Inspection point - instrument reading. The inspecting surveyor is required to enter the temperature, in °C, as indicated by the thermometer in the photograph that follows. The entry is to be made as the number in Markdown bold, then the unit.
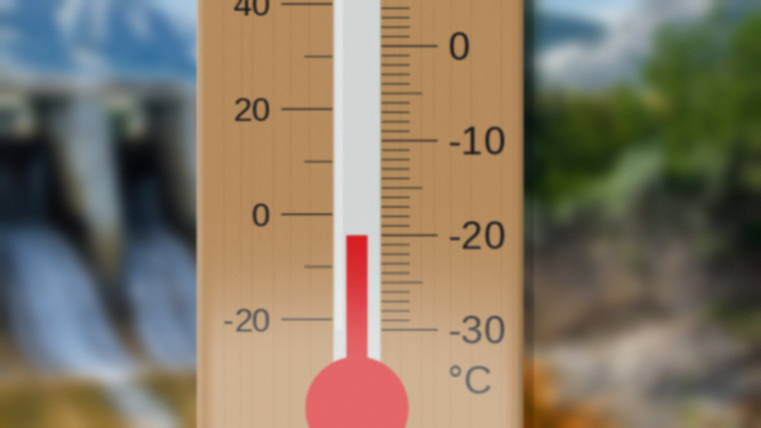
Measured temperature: **-20** °C
